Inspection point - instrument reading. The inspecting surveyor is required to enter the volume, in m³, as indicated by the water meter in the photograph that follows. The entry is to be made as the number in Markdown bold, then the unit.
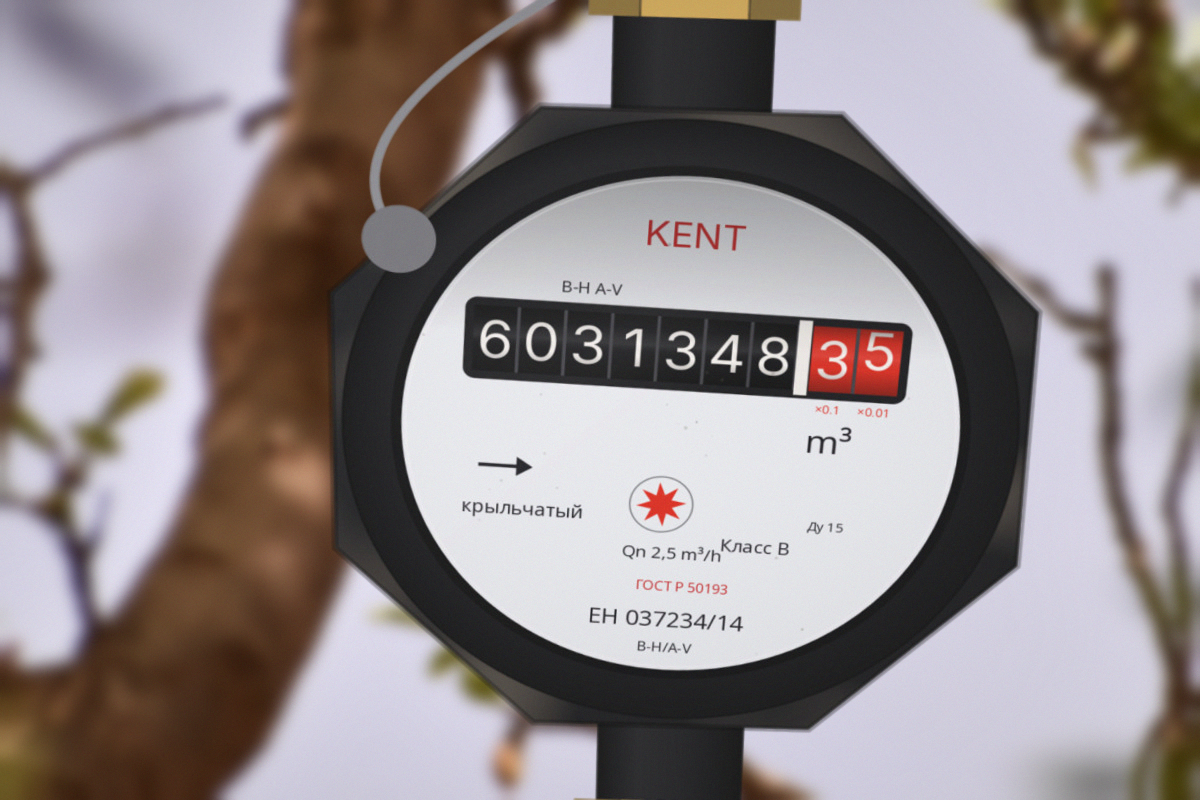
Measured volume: **6031348.35** m³
